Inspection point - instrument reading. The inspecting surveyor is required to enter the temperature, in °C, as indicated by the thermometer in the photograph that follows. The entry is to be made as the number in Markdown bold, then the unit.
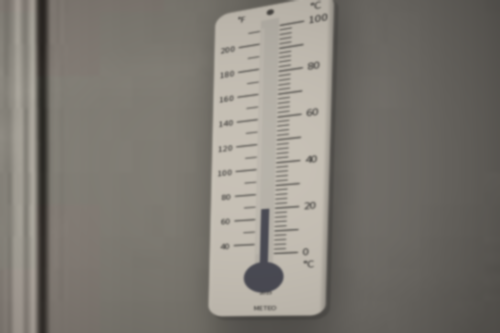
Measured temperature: **20** °C
